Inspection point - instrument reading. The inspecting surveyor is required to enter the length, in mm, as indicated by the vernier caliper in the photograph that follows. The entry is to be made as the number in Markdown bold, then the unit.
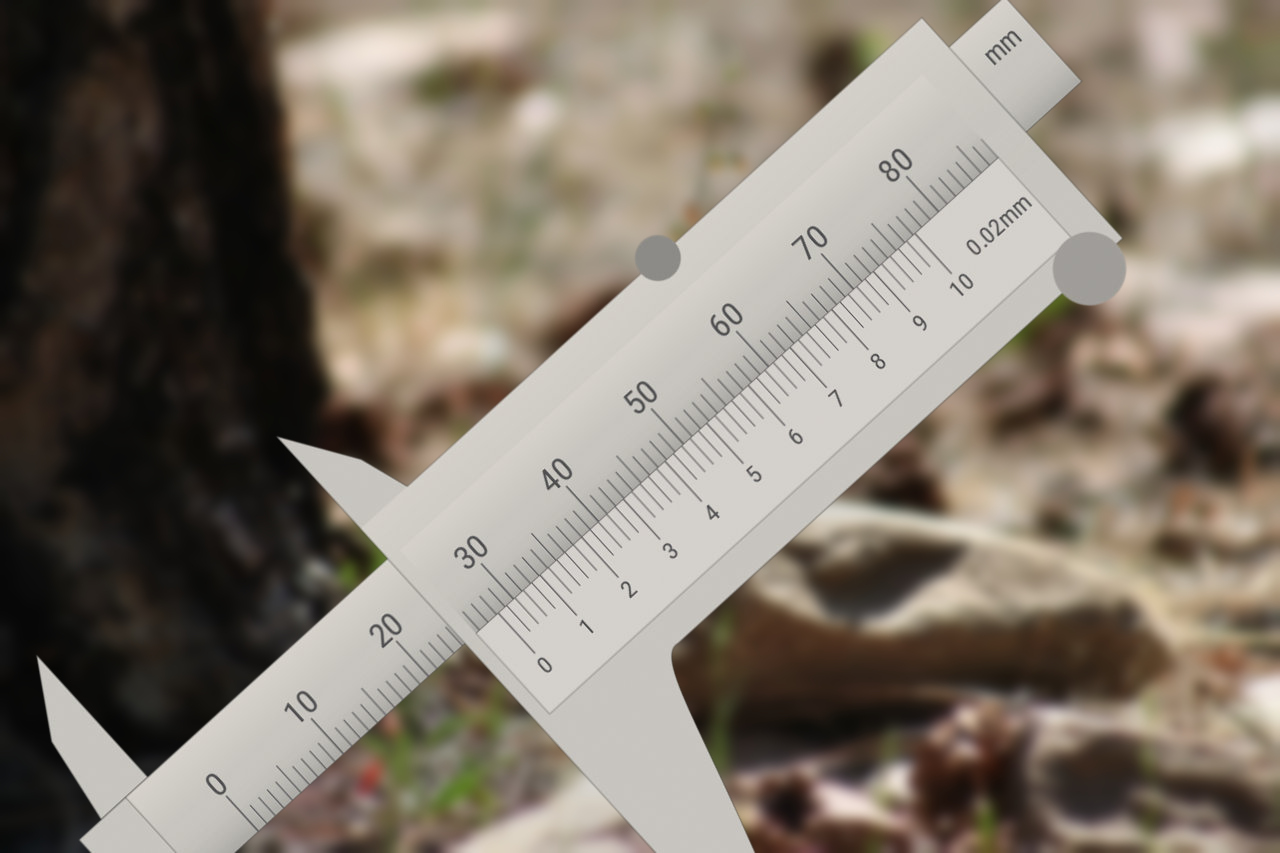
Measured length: **28.2** mm
